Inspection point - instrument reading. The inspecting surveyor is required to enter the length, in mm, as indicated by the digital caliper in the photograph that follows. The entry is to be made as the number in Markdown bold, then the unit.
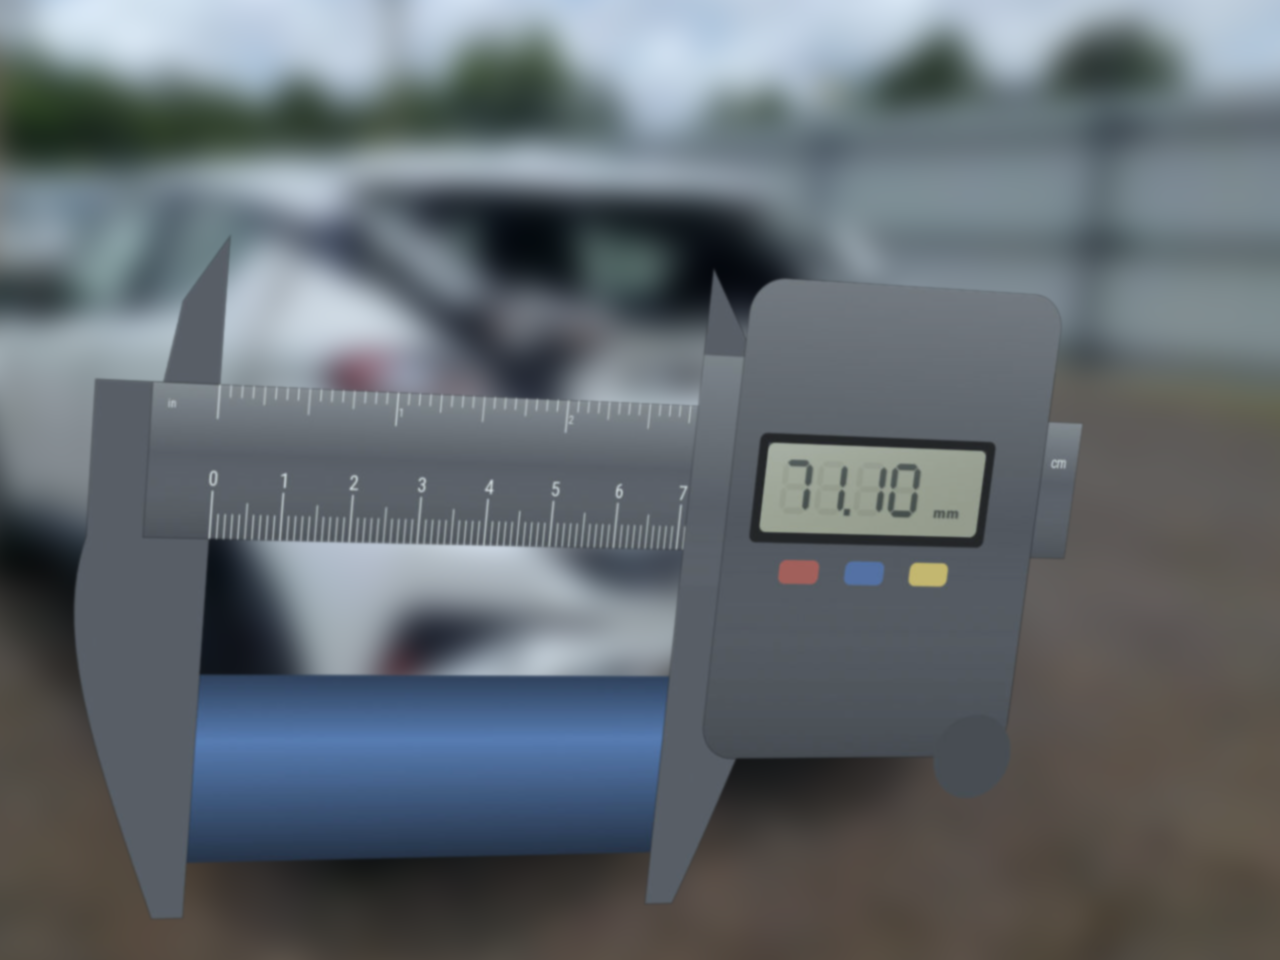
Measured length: **71.10** mm
